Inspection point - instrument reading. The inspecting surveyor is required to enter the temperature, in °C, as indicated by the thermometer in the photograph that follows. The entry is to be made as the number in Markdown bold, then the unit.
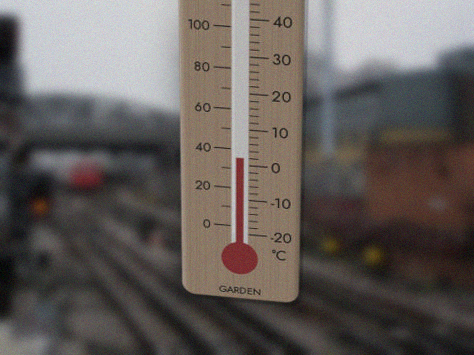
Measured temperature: **2** °C
